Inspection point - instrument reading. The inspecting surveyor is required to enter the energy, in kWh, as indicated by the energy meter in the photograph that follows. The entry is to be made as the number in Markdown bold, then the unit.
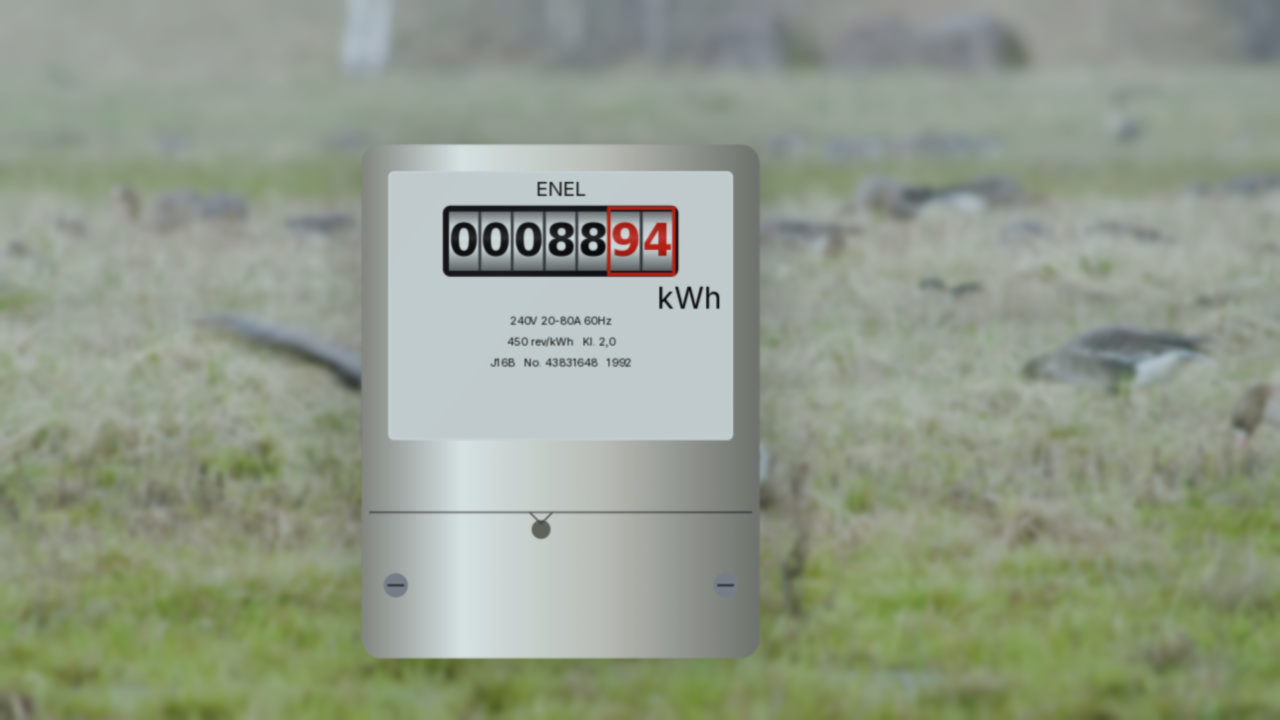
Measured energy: **88.94** kWh
